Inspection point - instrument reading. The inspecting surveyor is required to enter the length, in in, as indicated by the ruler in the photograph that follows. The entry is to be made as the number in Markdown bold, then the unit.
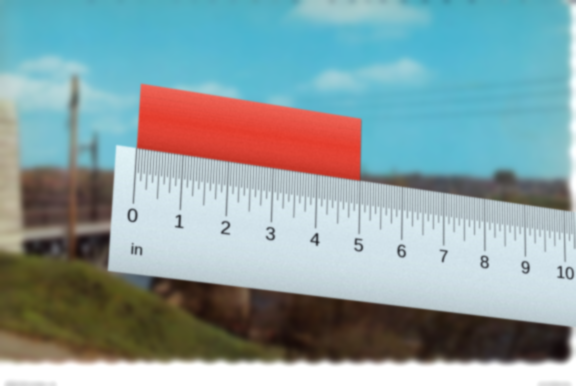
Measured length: **5** in
